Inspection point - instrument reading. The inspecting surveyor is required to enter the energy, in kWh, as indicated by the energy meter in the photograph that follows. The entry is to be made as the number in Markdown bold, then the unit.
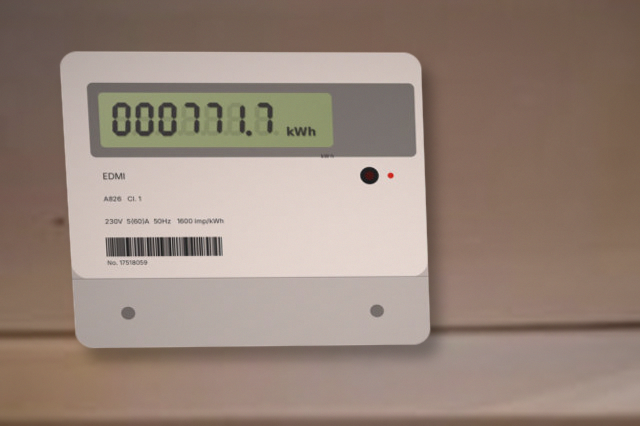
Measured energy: **771.7** kWh
